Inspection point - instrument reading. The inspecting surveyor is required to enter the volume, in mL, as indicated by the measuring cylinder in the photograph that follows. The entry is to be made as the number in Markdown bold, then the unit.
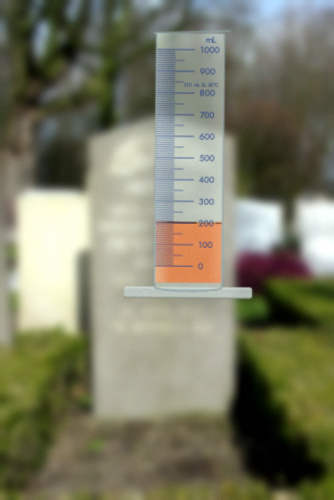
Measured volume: **200** mL
